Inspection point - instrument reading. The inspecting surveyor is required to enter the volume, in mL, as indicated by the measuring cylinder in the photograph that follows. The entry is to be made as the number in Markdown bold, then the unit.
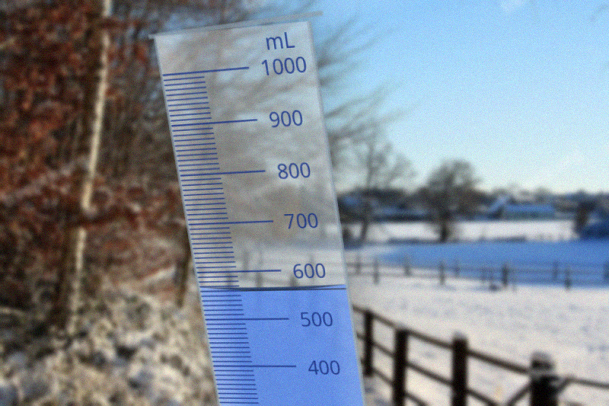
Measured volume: **560** mL
